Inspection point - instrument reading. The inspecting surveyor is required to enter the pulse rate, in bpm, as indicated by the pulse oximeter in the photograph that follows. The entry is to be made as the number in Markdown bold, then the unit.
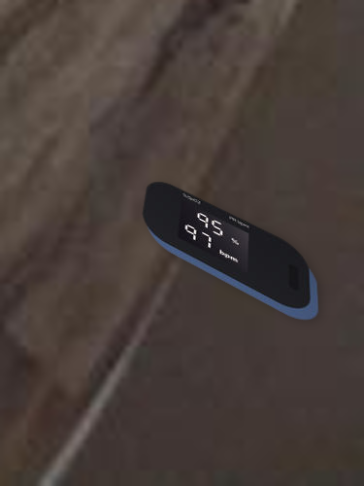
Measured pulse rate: **97** bpm
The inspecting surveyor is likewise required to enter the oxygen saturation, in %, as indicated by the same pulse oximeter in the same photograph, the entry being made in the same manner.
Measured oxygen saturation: **95** %
